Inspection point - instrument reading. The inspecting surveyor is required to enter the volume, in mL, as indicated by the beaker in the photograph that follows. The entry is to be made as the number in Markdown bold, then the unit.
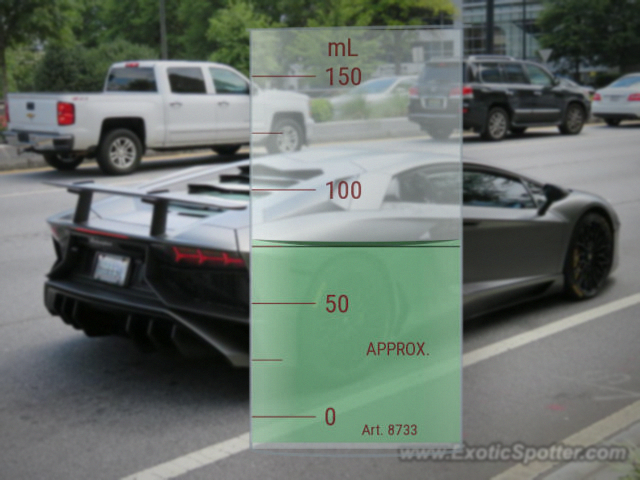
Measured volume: **75** mL
